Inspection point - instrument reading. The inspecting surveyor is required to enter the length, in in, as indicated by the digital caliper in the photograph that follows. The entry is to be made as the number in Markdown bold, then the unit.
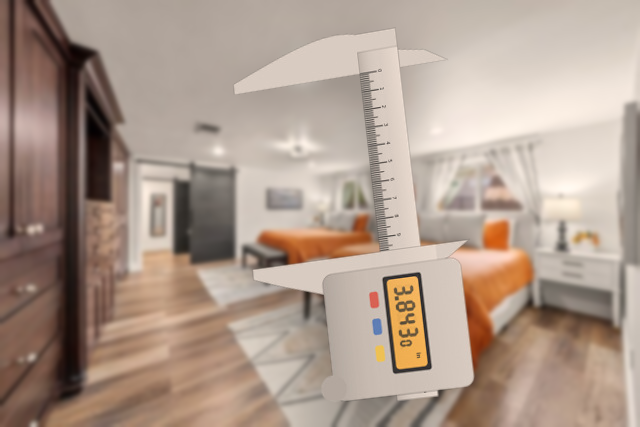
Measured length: **3.8430** in
